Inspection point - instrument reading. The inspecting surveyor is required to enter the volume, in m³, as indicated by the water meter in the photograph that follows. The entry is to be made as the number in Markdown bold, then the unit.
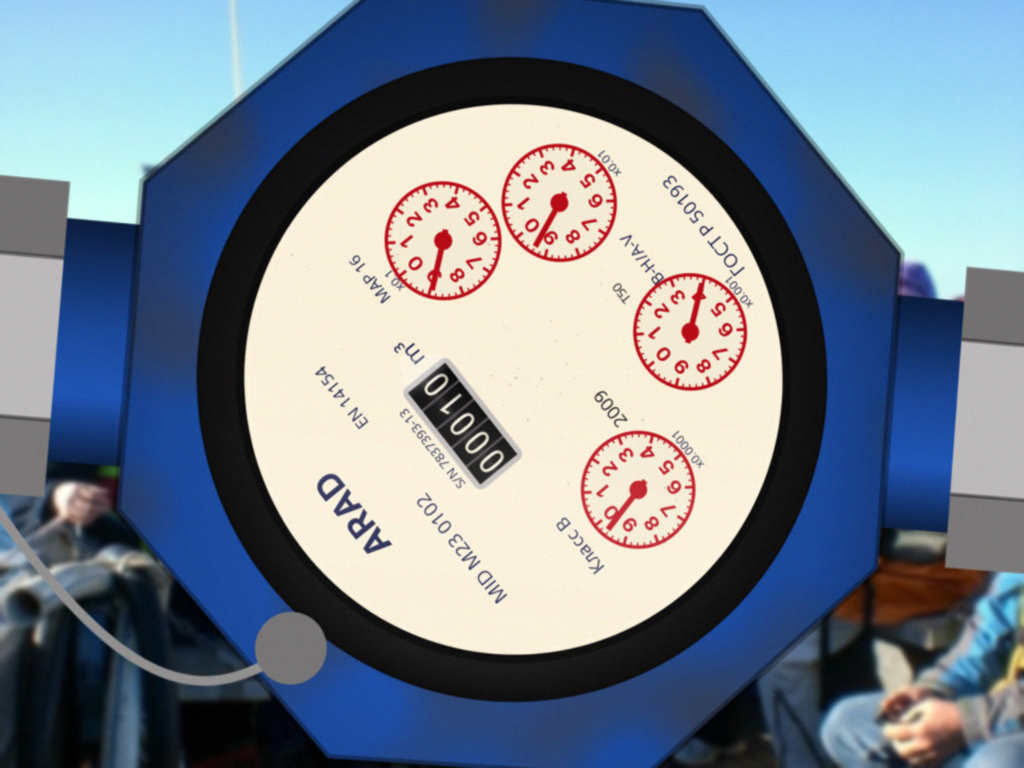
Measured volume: **9.8939** m³
